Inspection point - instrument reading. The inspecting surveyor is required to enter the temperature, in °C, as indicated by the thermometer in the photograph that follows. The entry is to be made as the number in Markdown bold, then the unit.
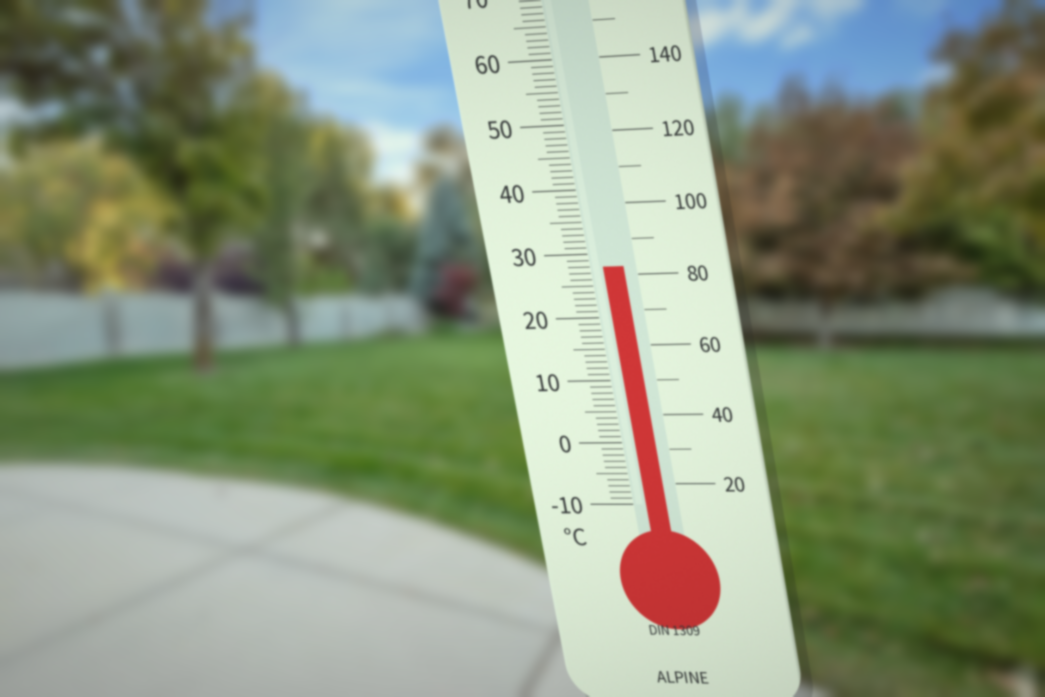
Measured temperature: **28** °C
